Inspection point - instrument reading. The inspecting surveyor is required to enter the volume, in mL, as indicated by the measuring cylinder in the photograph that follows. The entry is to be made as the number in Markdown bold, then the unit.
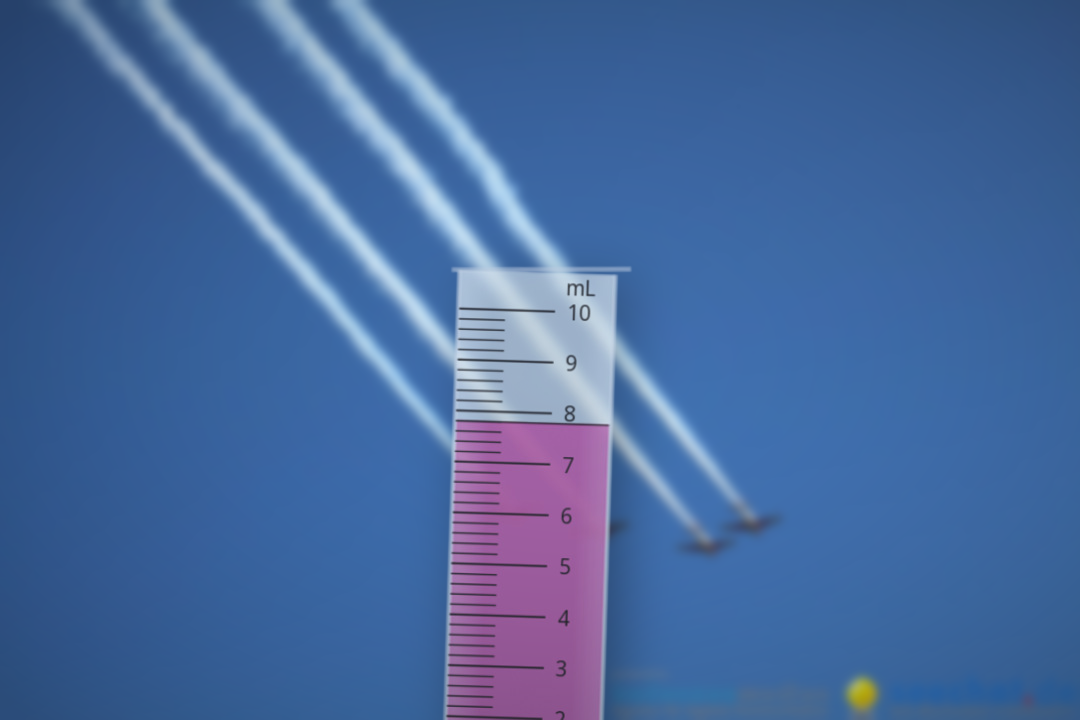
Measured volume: **7.8** mL
